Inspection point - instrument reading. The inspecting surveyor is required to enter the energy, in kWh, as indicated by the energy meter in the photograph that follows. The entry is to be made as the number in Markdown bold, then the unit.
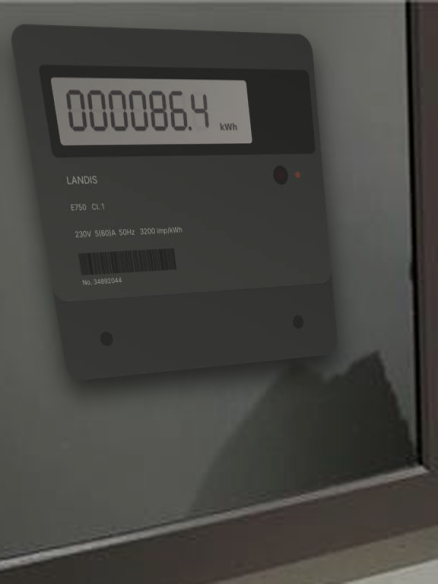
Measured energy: **86.4** kWh
